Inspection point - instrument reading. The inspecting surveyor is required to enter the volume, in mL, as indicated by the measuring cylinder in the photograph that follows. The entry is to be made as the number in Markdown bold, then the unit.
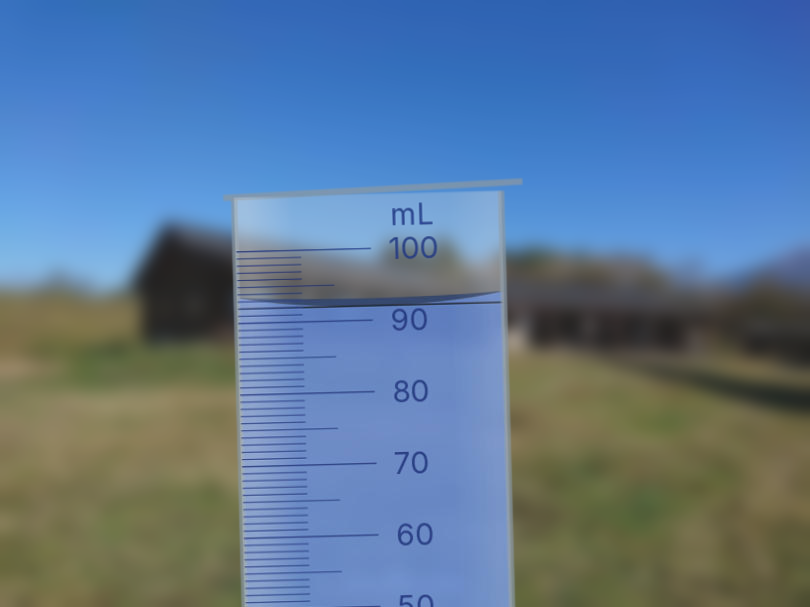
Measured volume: **92** mL
